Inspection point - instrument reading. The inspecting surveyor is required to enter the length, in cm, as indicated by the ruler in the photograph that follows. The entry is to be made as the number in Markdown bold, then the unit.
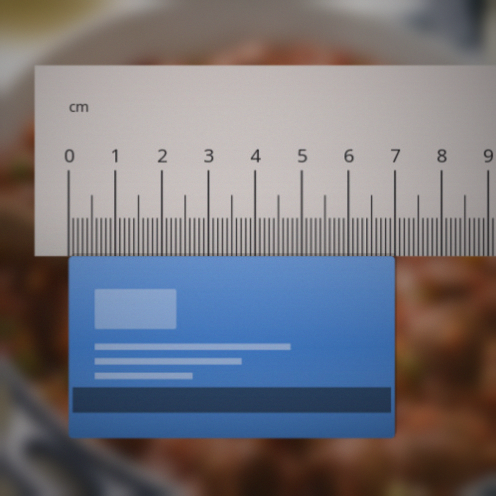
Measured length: **7** cm
